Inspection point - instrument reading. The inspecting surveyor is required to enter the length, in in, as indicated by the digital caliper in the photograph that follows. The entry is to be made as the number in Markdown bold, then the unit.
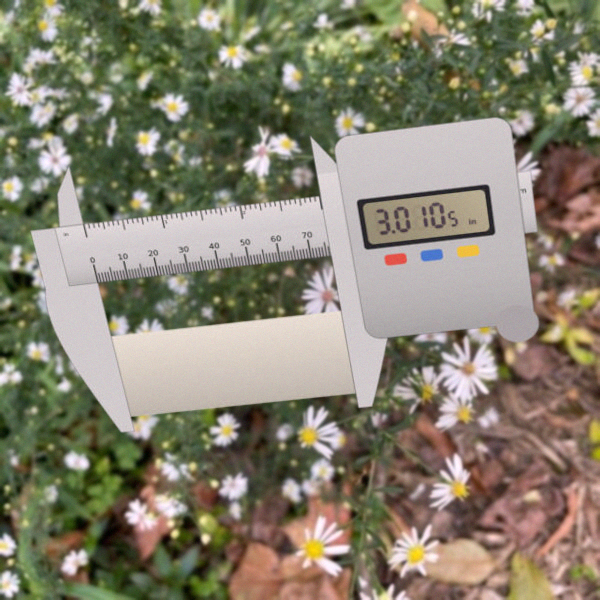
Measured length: **3.0105** in
